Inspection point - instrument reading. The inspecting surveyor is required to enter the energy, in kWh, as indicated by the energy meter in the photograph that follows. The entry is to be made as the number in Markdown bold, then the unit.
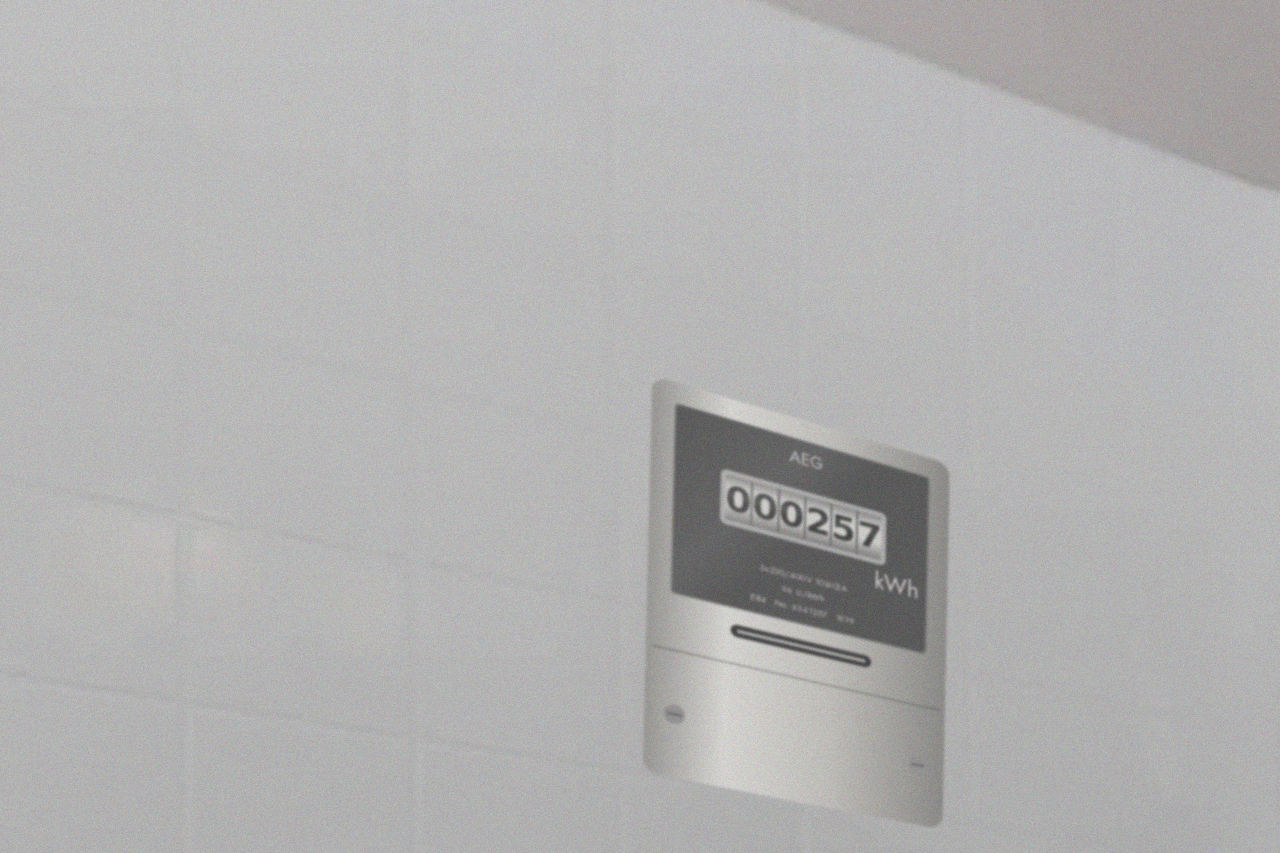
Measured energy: **257** kWh
